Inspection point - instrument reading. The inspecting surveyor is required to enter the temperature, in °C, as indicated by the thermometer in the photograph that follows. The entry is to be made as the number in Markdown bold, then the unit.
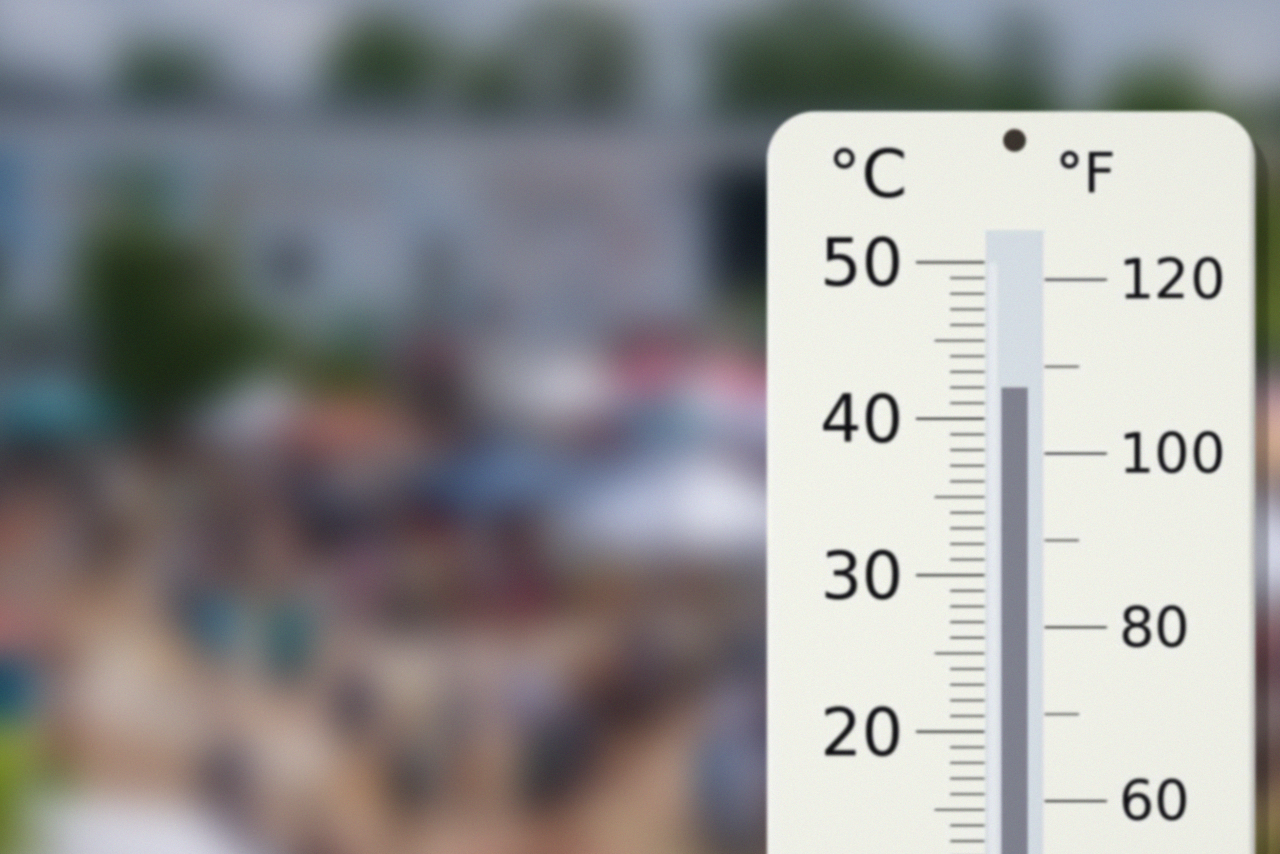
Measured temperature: **42** °C
